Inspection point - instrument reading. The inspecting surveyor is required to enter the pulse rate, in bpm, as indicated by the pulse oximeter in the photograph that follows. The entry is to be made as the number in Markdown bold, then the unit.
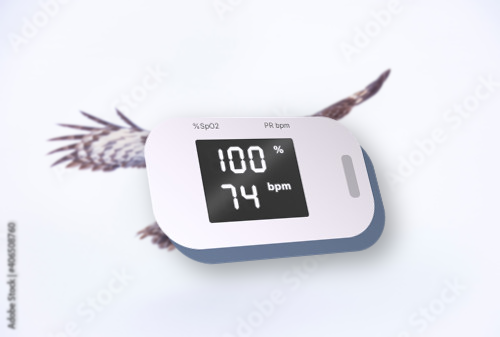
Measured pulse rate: **74** bpm
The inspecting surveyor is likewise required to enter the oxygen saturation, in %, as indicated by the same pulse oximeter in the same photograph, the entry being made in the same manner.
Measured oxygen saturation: **100** %
